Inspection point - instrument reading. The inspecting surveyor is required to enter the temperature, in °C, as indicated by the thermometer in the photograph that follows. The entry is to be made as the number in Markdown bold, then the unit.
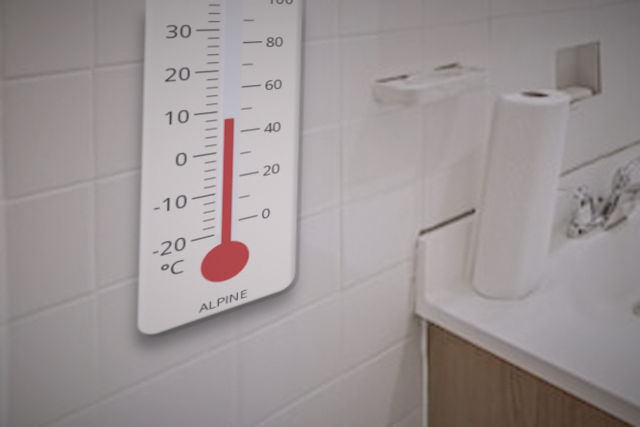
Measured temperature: **8** °C
